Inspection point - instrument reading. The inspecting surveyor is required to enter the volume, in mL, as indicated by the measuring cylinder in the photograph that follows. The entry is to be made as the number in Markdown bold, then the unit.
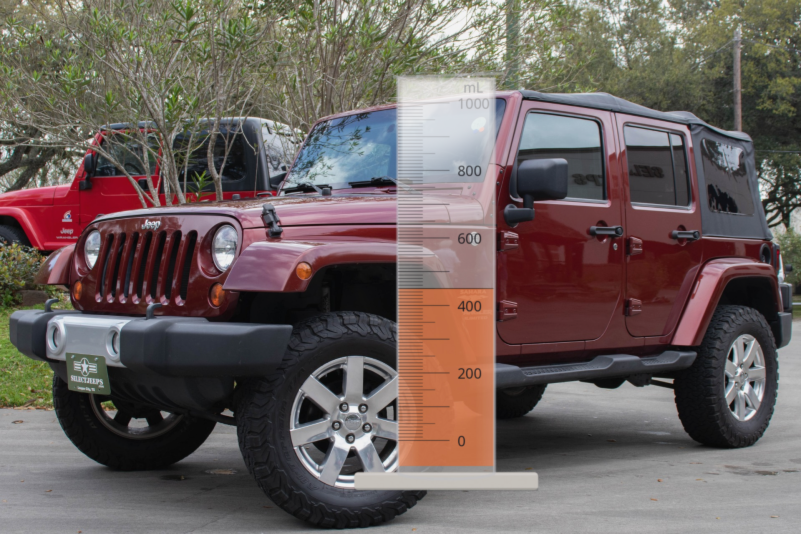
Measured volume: **450** mL
